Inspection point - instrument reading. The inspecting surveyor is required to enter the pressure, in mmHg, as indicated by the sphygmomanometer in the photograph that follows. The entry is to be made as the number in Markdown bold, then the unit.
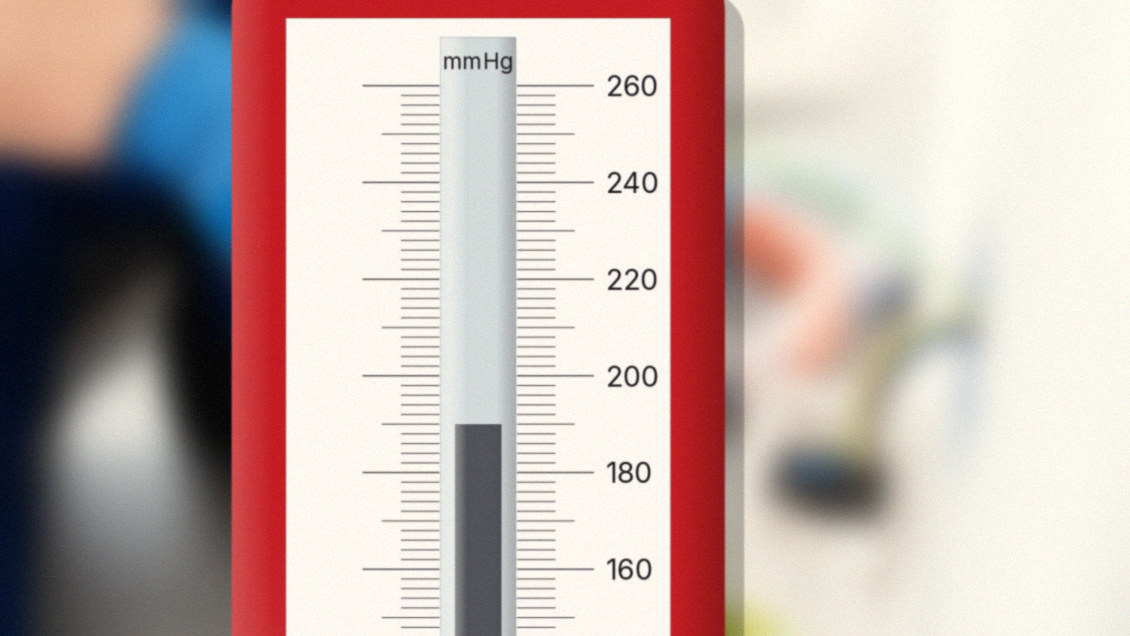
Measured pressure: **190** mmHg
